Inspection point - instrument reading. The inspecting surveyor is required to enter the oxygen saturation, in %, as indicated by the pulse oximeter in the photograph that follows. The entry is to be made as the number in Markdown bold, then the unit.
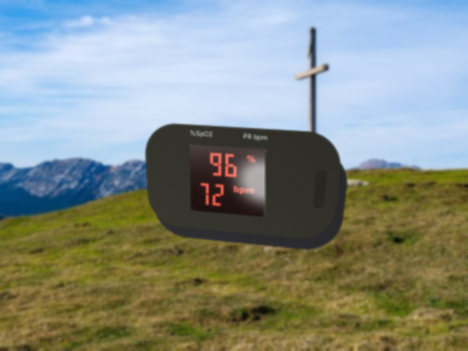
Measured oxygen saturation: **96** %
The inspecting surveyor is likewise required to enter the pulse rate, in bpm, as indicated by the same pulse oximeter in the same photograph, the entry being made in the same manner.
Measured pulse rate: **72** bpm
